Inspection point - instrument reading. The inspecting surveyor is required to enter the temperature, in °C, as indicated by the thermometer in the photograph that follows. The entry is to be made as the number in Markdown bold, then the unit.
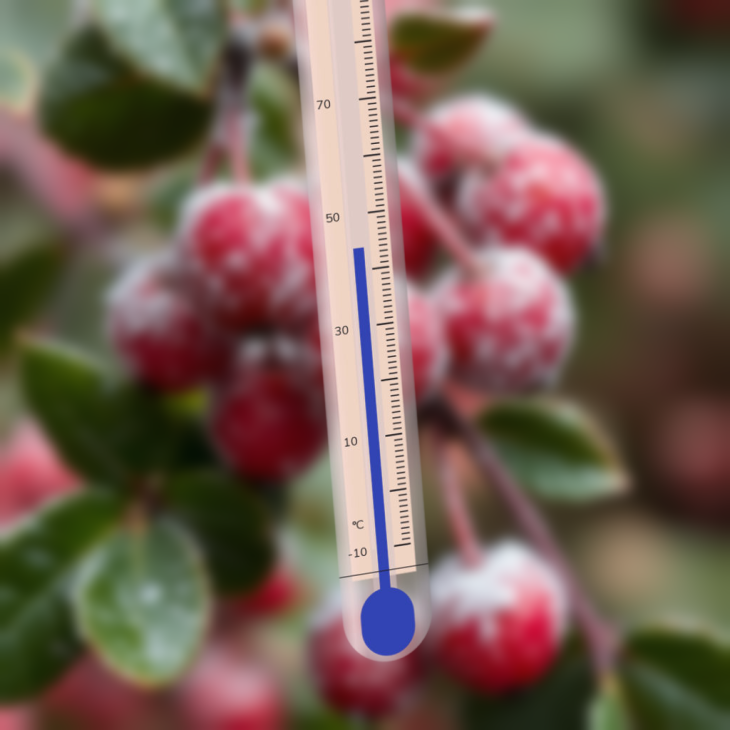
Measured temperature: **44** °C
